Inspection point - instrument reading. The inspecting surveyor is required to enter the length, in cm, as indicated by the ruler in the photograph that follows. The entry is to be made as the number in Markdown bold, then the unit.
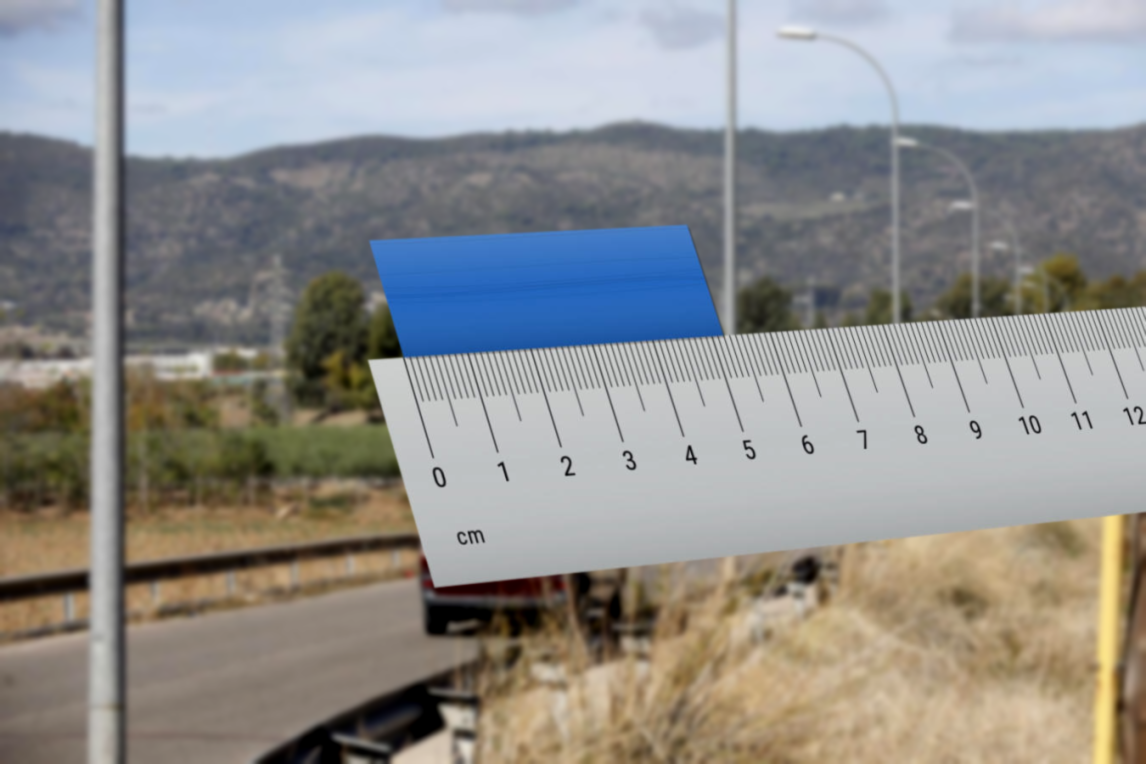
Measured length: **5.2** cm
